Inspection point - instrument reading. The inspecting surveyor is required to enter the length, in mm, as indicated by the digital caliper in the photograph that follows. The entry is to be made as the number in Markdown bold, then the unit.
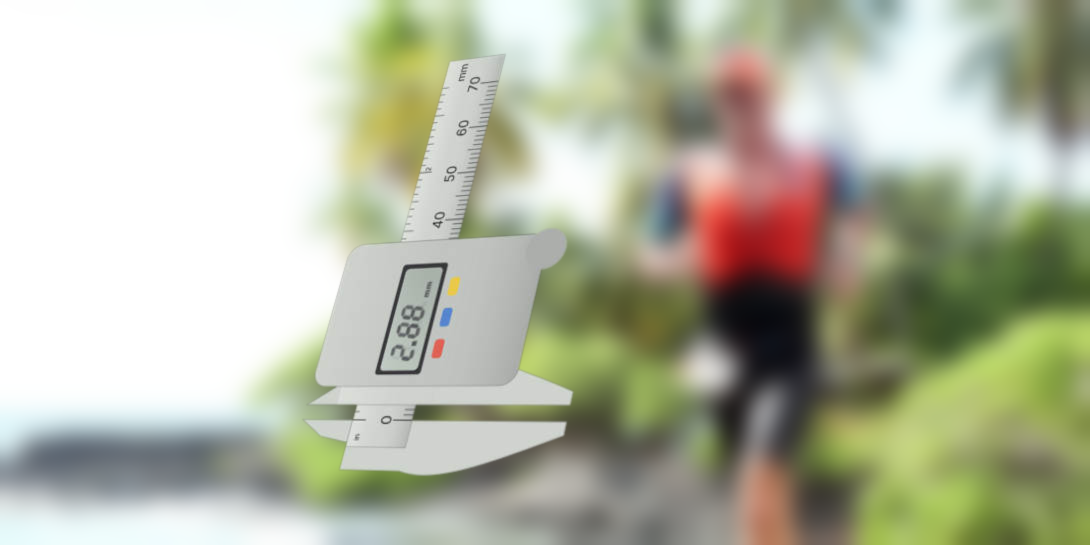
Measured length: **2.88** mm
